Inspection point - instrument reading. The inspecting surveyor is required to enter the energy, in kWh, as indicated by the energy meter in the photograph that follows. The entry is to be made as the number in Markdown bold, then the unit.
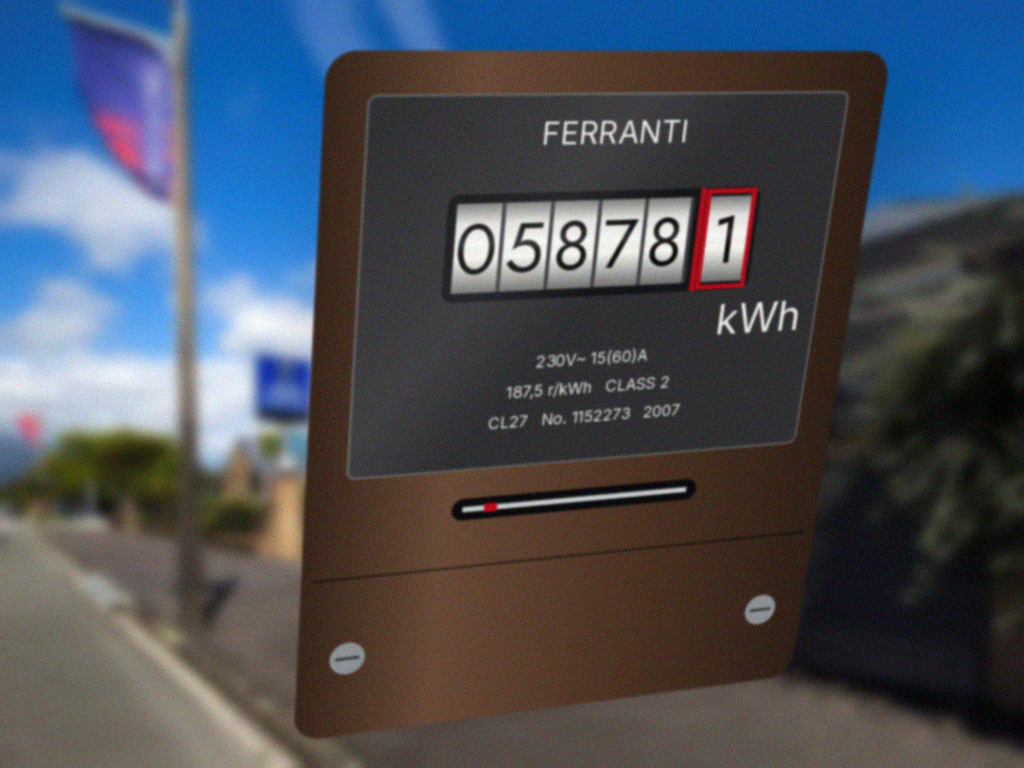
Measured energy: **5878.1** kWh
